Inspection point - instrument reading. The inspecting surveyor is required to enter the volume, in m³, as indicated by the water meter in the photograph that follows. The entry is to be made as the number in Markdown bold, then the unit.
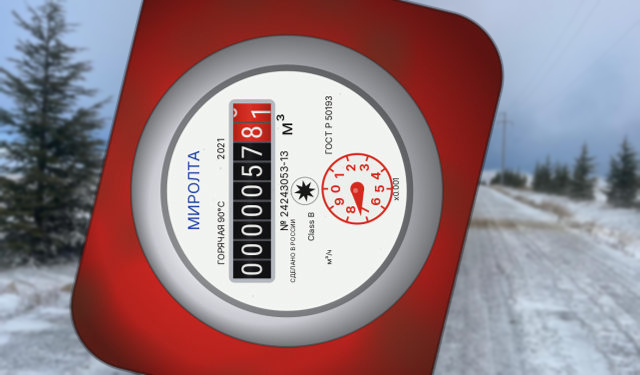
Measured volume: **57.807** m³
